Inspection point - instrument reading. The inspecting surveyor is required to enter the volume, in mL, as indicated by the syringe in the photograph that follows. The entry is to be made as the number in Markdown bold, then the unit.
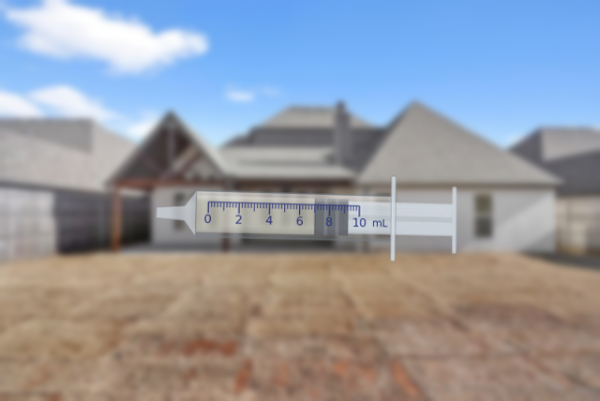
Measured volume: **7** mL
